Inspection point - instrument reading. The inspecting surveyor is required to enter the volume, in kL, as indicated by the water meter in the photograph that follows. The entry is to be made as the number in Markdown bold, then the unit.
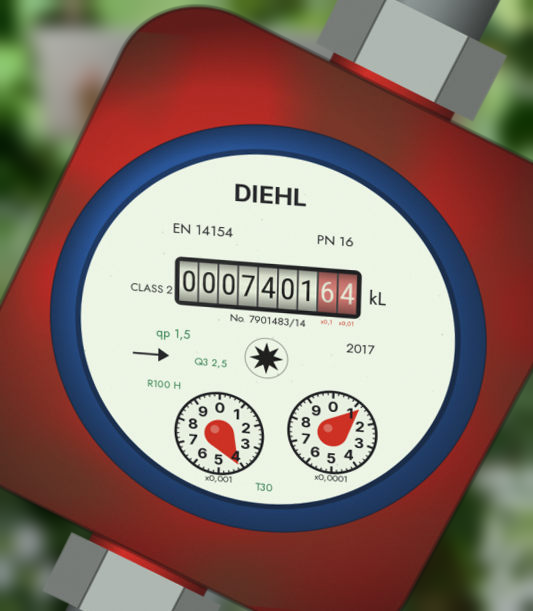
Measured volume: **7401.6441** kL
